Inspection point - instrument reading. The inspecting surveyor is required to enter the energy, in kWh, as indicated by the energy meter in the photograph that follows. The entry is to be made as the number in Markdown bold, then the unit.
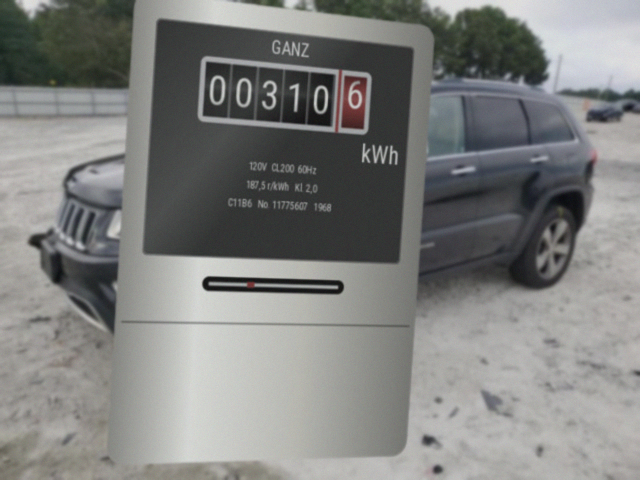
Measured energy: **310.6** kWh
